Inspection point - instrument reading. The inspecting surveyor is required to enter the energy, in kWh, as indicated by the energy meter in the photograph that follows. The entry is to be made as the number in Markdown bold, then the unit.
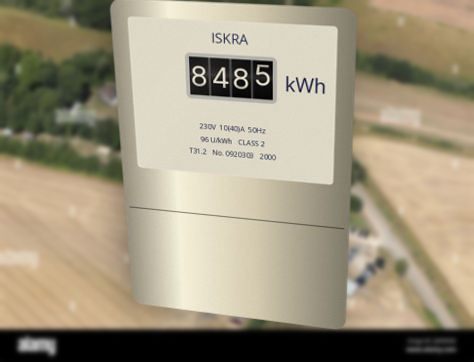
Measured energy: **8485** kWh
